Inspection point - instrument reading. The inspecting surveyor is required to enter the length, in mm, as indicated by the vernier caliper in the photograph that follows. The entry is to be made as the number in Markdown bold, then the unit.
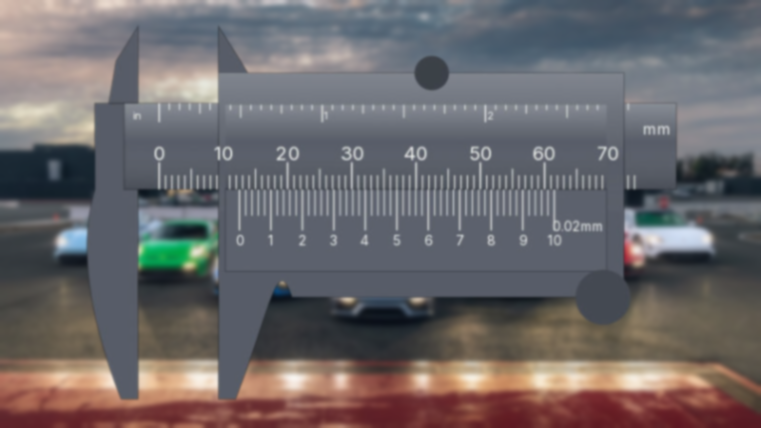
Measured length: **12.5** mm
